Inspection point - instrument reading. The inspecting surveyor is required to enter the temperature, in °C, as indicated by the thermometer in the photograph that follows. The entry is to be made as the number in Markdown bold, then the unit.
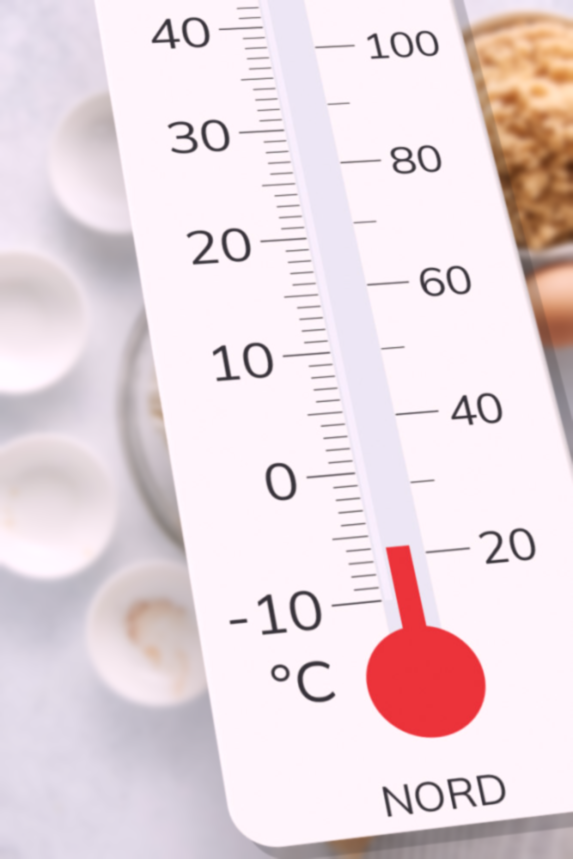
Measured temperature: **-6** °C
